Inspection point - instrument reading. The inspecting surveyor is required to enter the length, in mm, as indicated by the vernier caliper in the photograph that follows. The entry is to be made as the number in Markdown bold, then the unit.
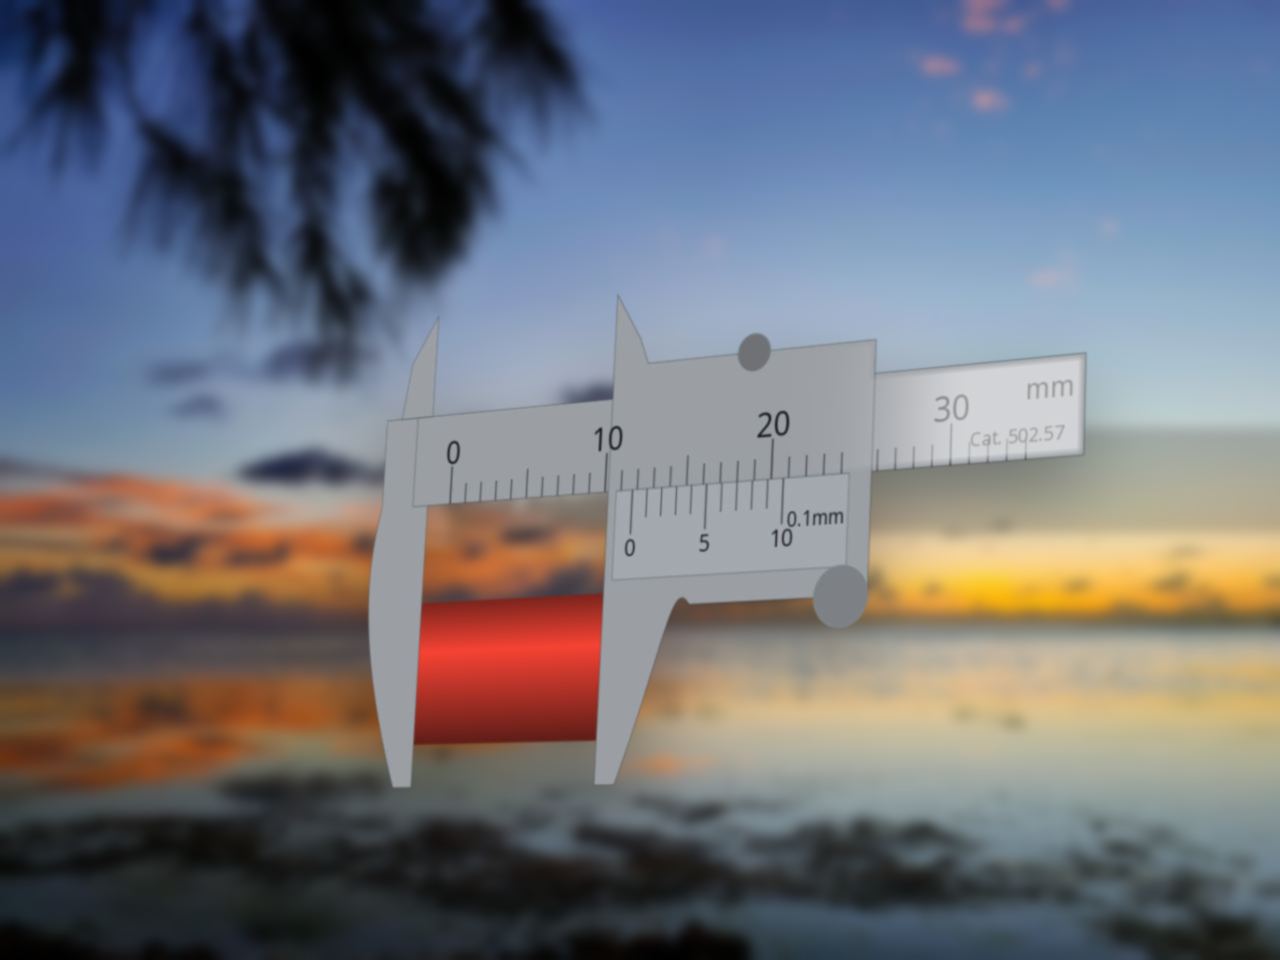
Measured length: **11.7** mm
